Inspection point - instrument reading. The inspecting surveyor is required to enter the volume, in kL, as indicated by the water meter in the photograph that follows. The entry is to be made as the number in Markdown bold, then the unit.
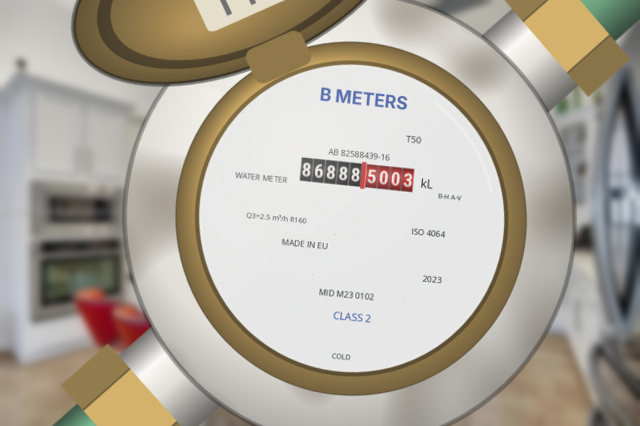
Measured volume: **86888.5003** kL
